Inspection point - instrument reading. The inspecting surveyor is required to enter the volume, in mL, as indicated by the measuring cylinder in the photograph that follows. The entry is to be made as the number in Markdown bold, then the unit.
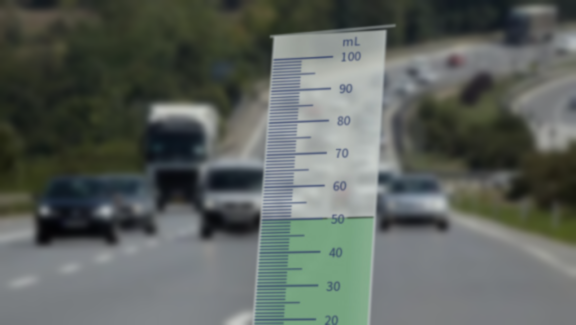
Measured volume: **50** mL
